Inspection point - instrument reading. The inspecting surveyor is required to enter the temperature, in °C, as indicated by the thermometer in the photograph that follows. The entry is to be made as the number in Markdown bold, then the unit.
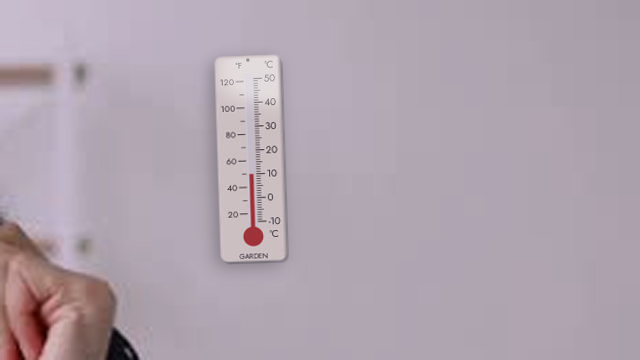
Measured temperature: **10** °C
